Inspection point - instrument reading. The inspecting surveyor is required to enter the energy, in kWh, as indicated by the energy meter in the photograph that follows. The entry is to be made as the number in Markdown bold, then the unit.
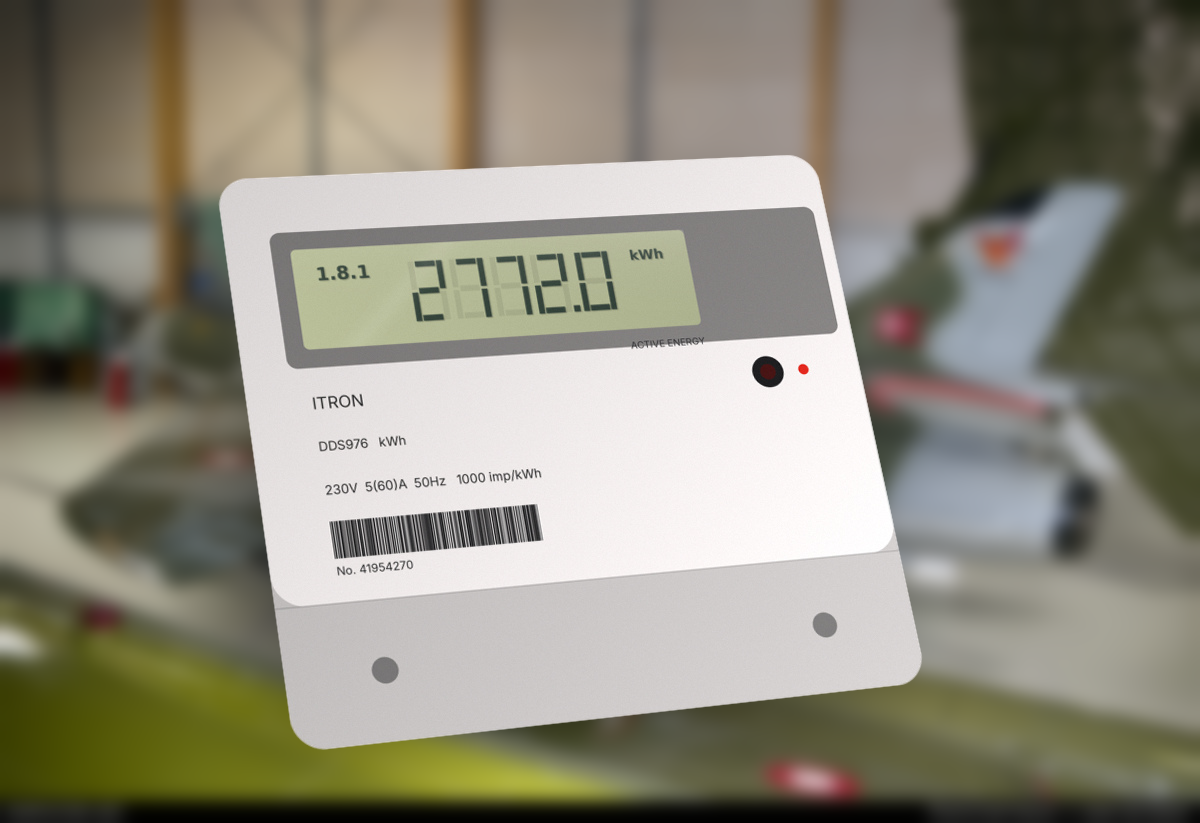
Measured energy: **2772.0** kWh
